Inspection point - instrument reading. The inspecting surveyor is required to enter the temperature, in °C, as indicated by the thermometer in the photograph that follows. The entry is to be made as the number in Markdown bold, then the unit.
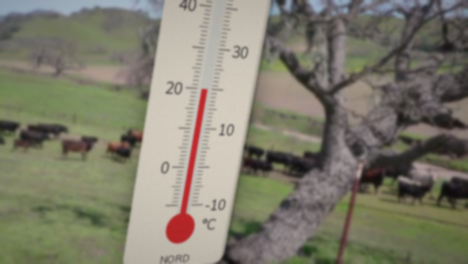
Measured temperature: **20** °C
